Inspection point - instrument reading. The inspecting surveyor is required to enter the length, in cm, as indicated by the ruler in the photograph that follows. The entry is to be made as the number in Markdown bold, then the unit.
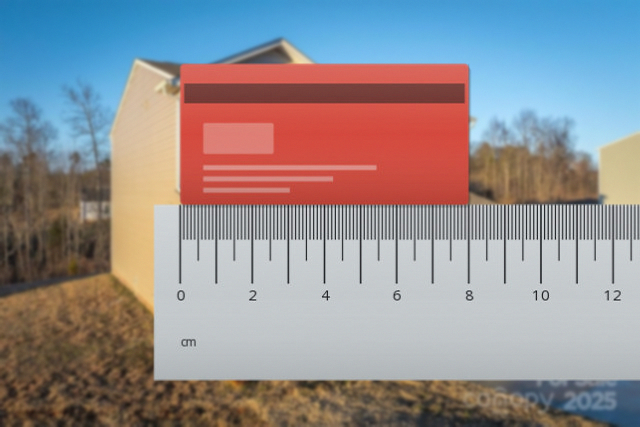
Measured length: **8** cm
